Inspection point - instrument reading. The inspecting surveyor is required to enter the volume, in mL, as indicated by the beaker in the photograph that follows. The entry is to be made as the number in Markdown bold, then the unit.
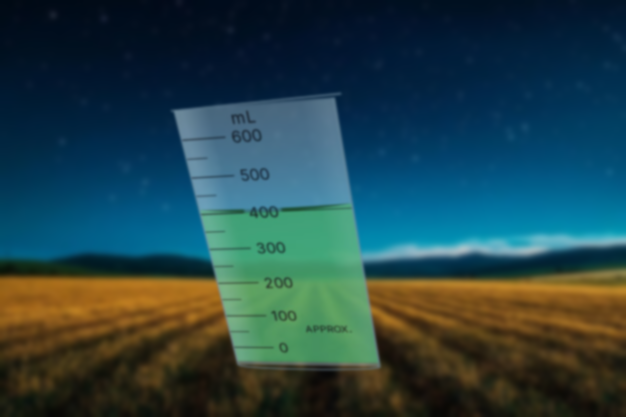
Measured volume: **400** mL
